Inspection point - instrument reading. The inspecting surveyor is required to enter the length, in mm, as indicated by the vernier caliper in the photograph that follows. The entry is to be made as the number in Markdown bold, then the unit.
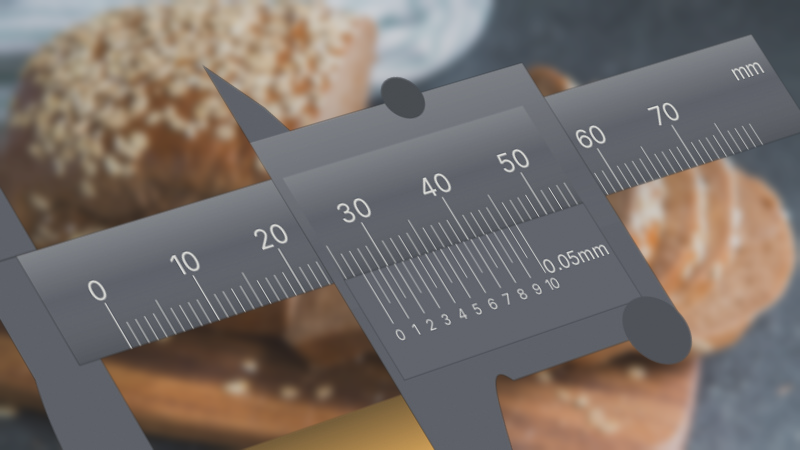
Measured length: **27.0** mm
